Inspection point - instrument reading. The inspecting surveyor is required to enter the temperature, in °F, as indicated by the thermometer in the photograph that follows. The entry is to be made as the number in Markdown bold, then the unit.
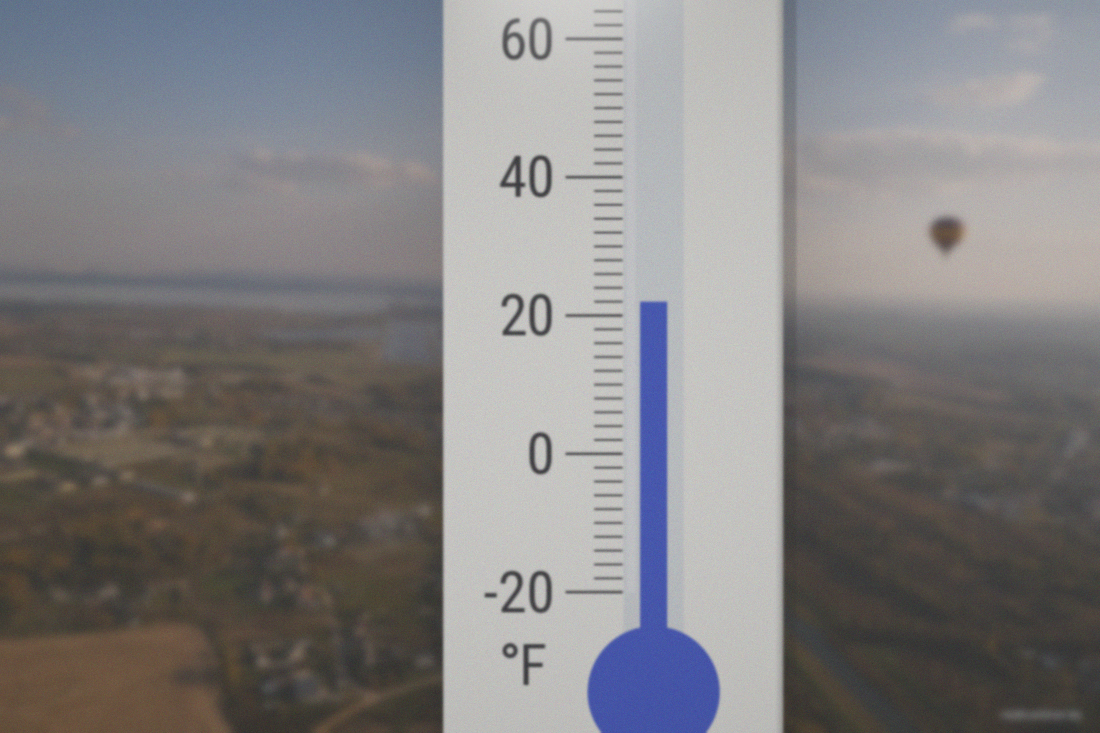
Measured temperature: **22** °F
